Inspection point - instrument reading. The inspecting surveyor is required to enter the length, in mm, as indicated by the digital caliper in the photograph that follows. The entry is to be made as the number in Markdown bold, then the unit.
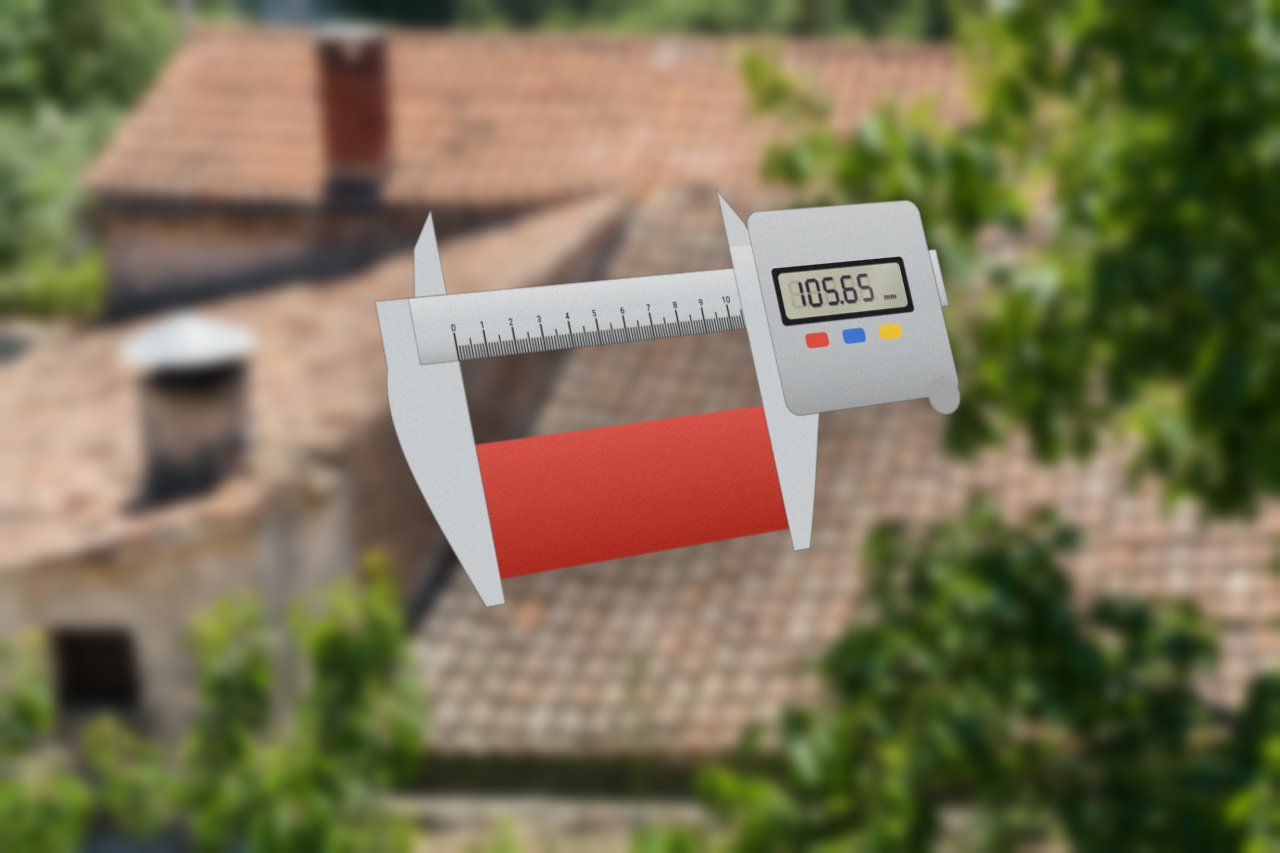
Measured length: **105.65** mm
